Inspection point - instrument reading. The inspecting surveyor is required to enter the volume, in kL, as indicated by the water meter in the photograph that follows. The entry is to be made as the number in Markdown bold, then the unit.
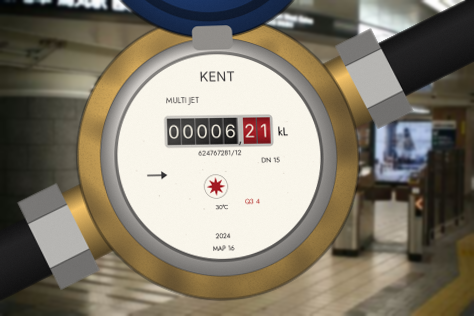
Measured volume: **6.21** kL
